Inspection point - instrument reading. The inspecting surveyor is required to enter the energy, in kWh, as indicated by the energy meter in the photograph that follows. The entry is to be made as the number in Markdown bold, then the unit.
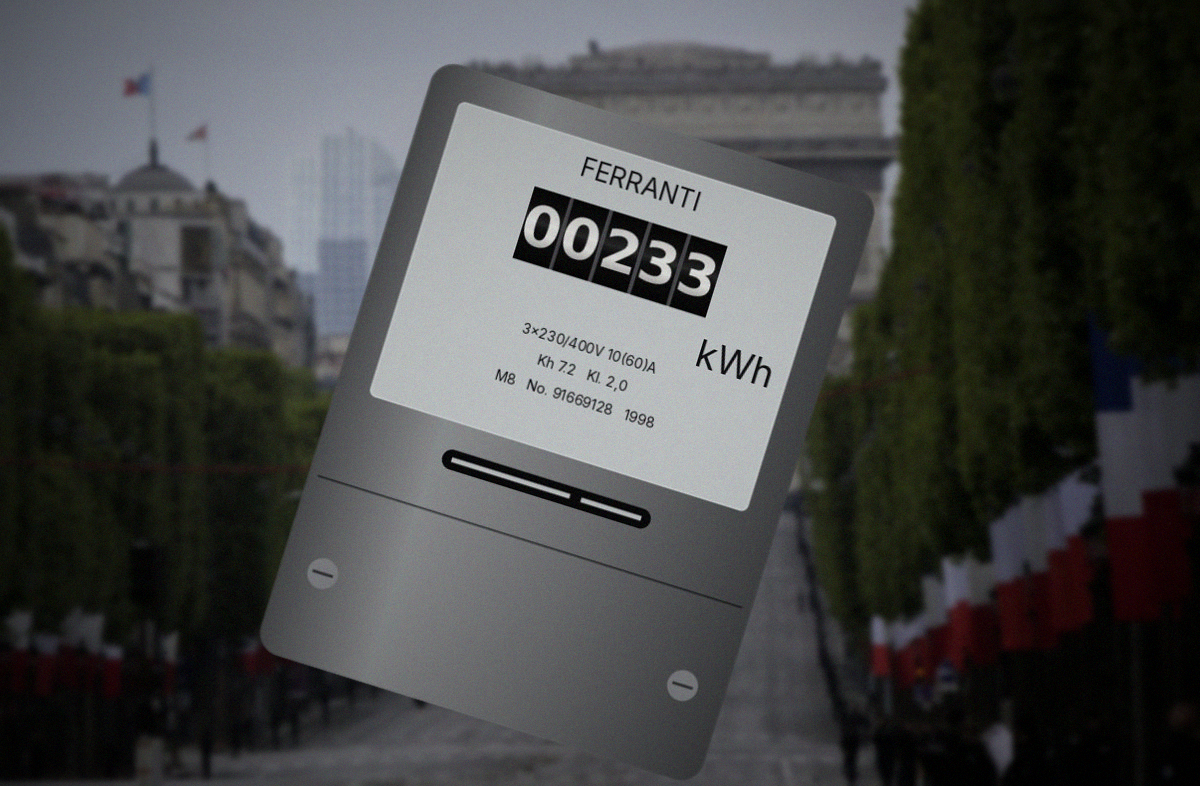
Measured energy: **233** kWh
